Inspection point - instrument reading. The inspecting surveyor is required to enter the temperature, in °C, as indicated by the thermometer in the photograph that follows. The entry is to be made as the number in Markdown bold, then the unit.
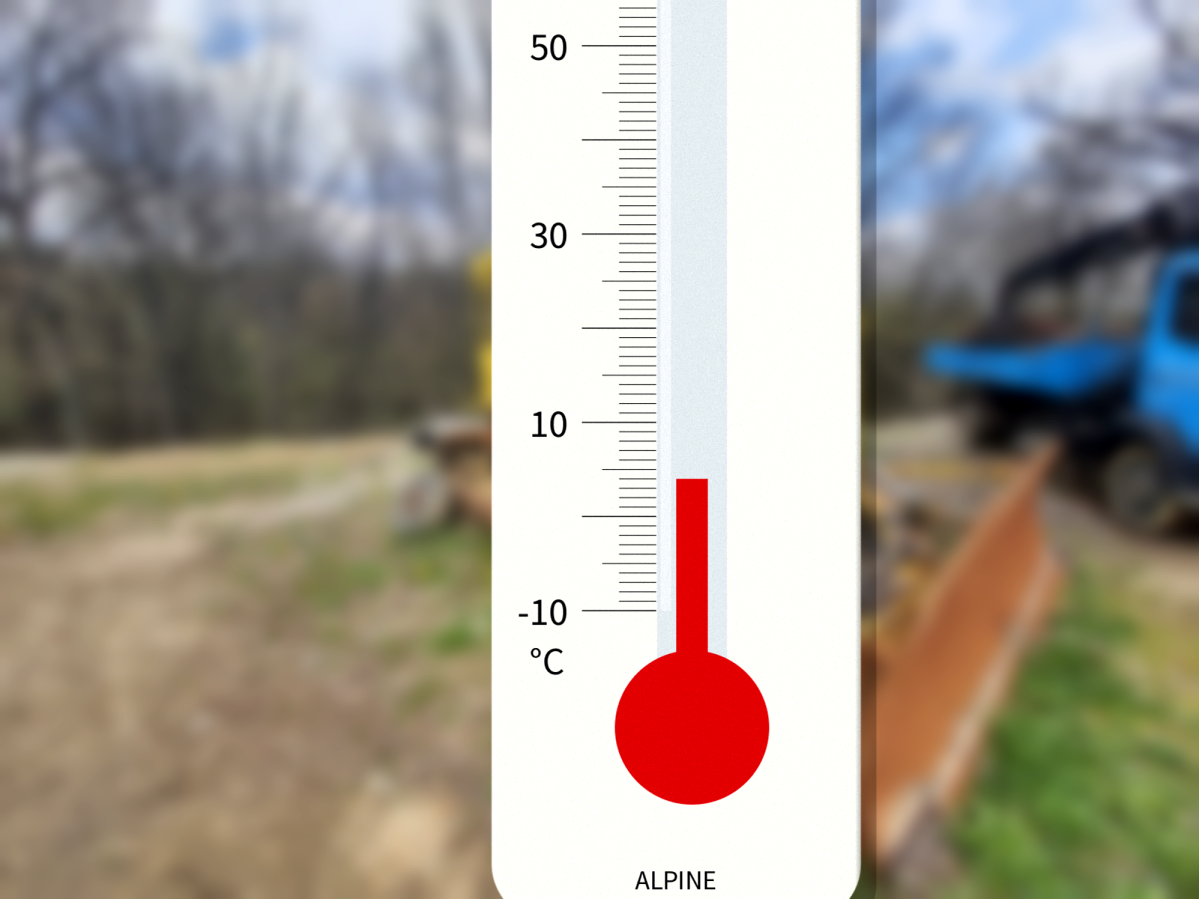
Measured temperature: **4** °C
